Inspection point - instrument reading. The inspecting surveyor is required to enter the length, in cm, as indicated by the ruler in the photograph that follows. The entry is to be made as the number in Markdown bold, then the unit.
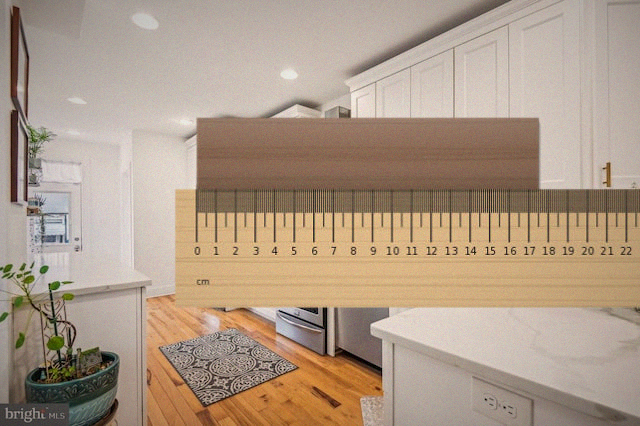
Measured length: **17.5** cm
